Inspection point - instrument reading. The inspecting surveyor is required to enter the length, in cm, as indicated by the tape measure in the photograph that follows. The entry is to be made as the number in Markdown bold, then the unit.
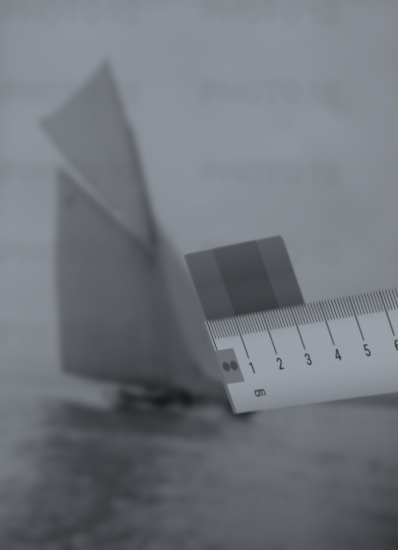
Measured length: **3.5** cm
